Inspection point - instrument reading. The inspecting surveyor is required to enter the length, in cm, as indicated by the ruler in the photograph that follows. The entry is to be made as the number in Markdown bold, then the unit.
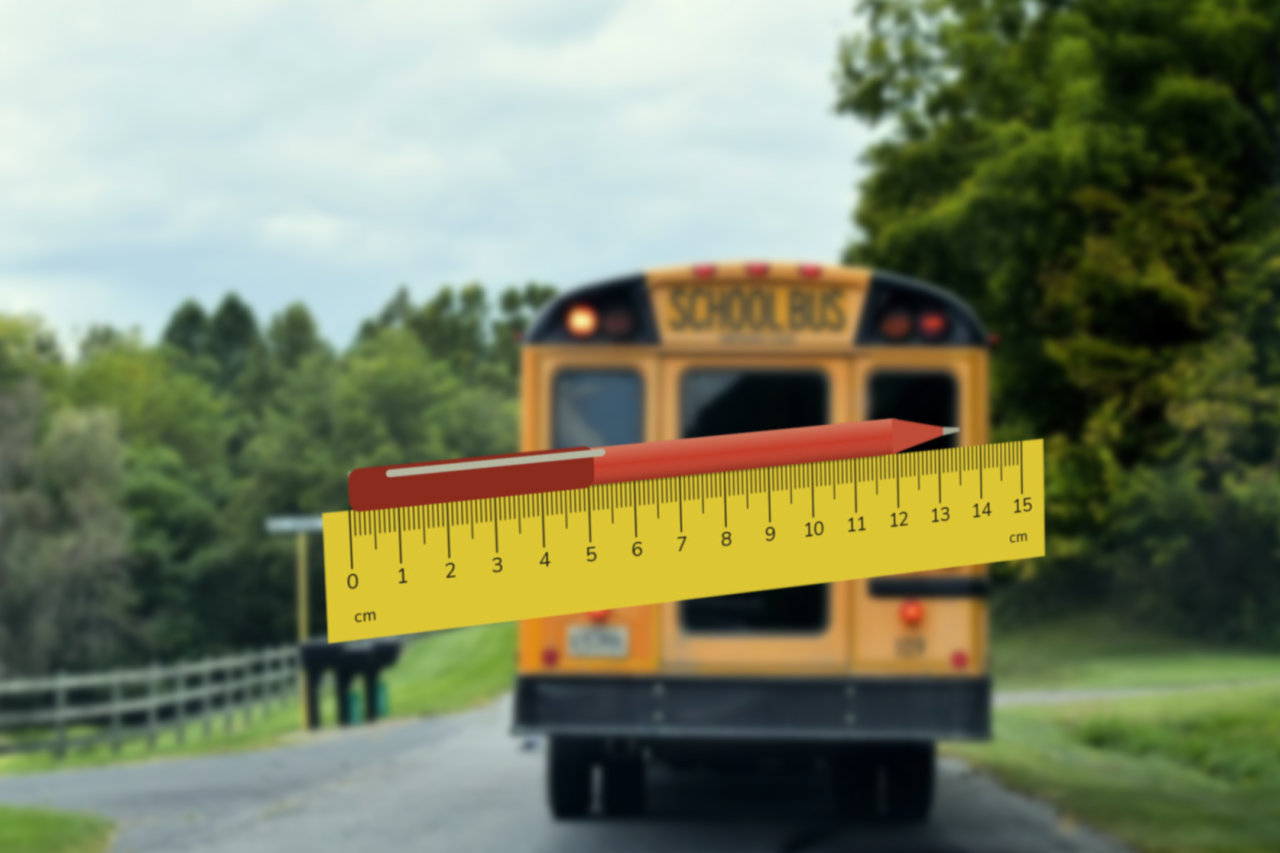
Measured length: **13.5** cm
